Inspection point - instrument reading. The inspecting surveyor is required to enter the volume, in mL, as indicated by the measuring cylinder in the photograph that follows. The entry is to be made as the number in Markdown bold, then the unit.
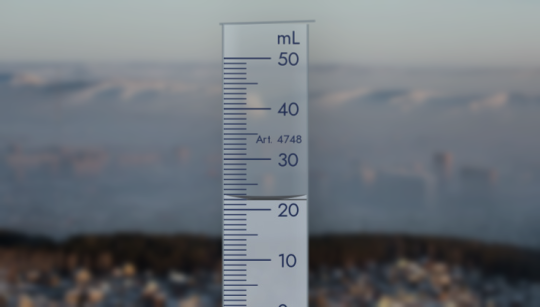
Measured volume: **22** mL
